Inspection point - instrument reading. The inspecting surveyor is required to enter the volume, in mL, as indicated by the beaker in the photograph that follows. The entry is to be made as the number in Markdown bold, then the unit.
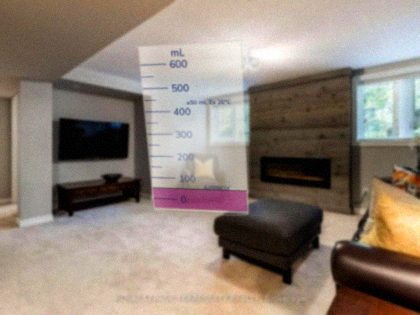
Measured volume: **50** mL
